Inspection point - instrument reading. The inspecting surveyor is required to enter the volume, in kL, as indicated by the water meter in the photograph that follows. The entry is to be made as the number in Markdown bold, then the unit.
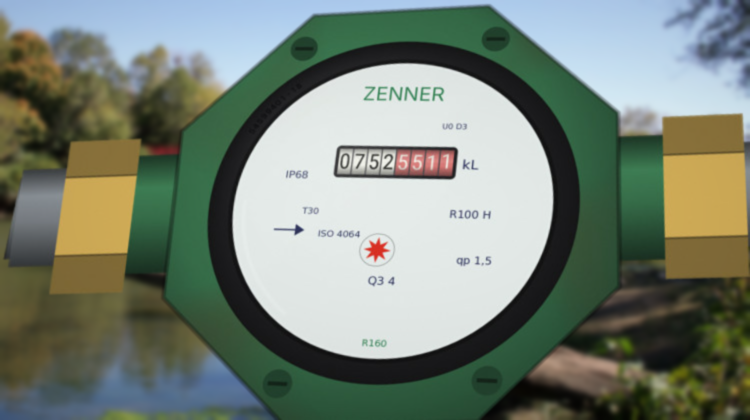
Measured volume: **752.5511** kL
